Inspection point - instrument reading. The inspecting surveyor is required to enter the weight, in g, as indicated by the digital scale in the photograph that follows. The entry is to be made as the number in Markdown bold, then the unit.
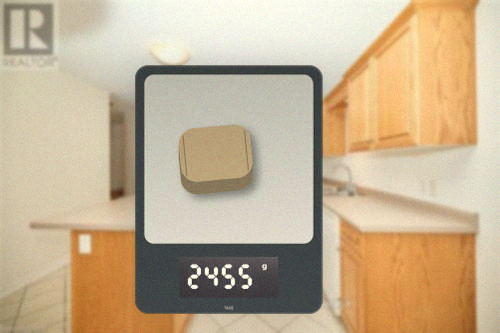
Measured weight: **2455** g
